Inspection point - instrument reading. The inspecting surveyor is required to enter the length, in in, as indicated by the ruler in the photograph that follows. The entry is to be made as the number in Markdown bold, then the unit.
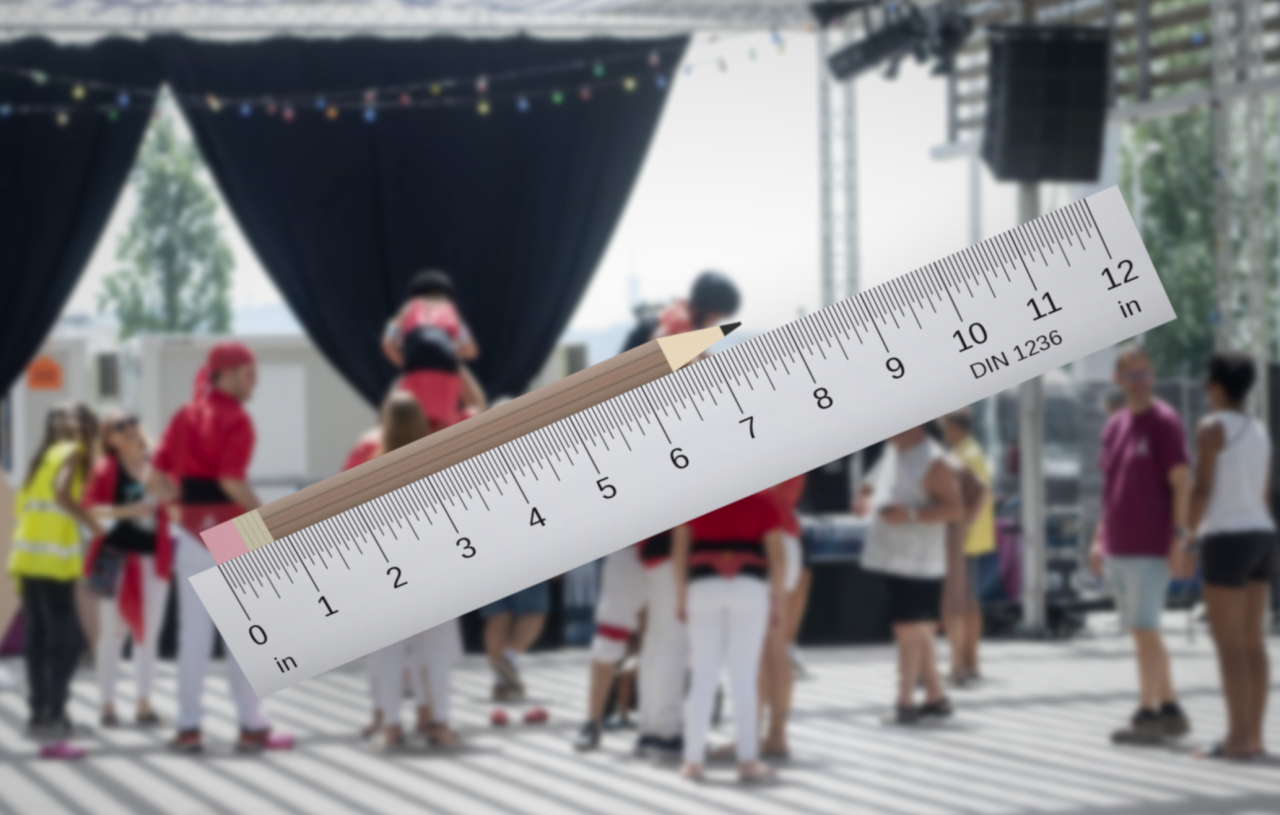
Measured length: **7.5** in
